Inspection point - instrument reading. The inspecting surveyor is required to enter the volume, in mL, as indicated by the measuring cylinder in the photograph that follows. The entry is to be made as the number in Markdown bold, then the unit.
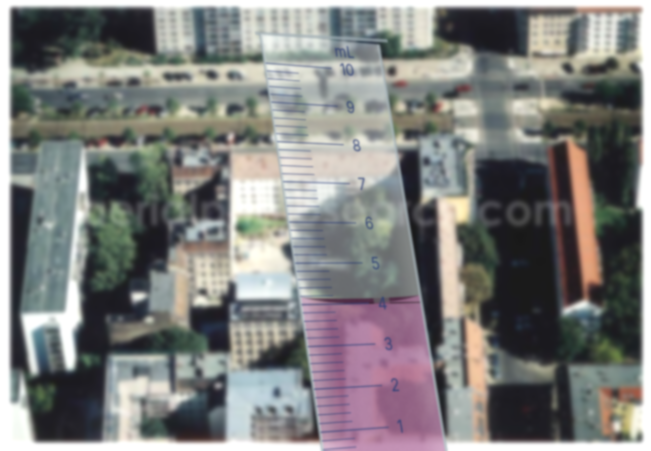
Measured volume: **4** mL
